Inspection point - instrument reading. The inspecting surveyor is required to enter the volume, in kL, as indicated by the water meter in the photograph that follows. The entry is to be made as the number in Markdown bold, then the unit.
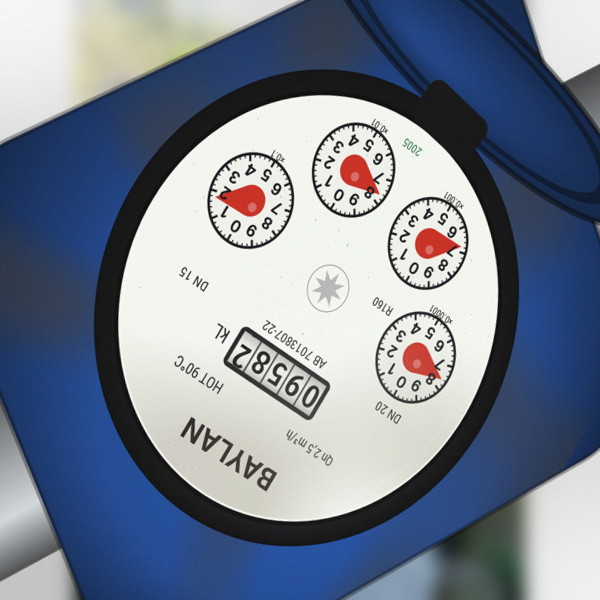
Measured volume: **9582.1767** kL
